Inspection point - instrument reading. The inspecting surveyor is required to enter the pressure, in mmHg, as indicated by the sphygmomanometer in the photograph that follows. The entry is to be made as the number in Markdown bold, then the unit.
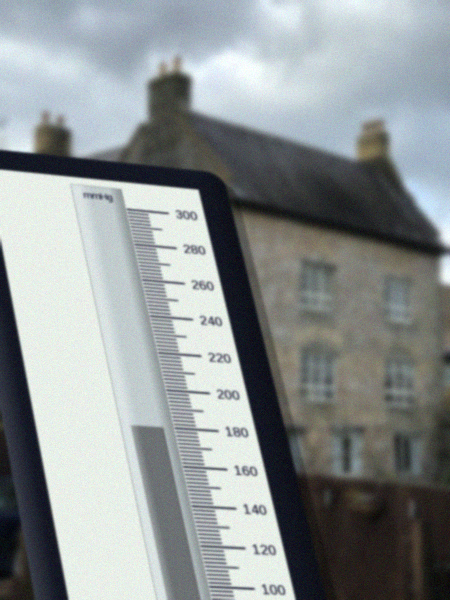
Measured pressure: **180** mmHg
